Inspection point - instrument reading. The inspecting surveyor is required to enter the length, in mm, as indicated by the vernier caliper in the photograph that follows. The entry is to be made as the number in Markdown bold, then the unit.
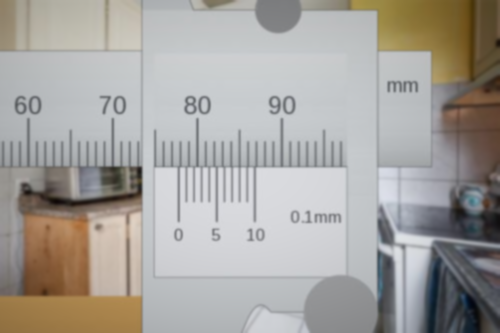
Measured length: **77.8** mm
